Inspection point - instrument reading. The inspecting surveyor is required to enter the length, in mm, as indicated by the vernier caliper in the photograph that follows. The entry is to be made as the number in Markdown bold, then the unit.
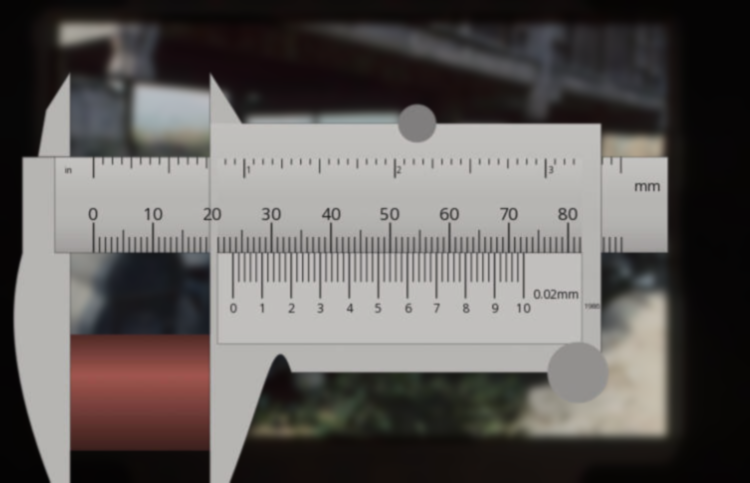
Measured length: **23.5** mm
